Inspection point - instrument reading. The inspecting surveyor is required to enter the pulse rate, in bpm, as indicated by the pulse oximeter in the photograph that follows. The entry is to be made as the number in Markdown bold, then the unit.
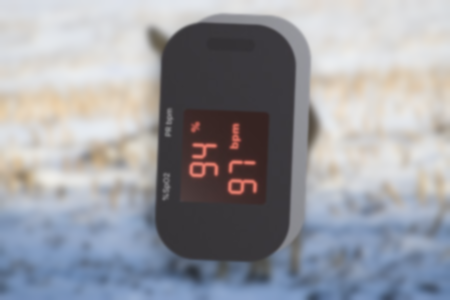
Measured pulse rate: **97** bpm
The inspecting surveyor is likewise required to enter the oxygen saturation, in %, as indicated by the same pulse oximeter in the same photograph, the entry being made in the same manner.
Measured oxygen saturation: **94** %
